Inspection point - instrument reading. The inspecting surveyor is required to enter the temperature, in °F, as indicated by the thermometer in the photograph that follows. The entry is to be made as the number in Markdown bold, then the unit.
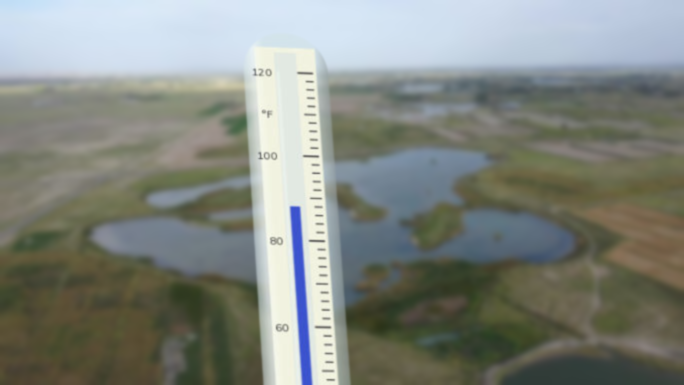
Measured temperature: **88** °F
